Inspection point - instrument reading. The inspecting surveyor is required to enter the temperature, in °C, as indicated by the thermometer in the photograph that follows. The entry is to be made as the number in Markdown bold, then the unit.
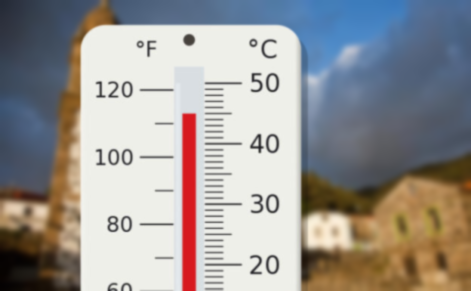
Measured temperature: **45** °C
